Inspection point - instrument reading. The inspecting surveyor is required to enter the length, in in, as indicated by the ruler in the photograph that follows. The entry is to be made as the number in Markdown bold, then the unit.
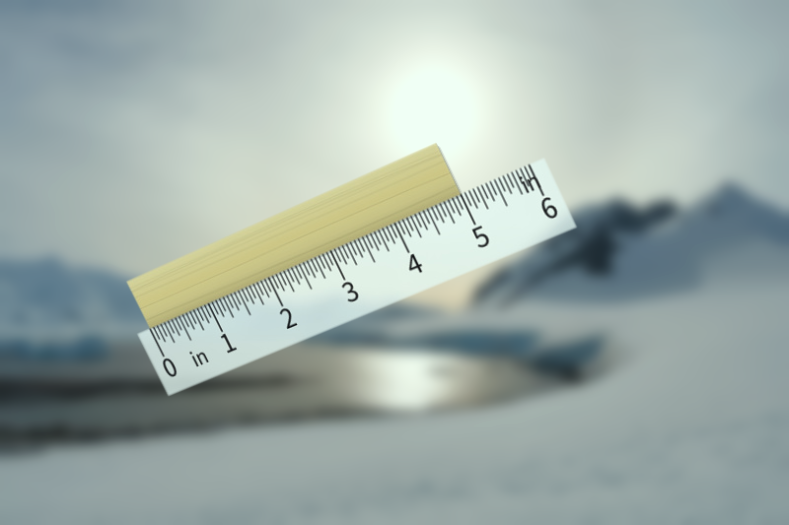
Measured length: **5** in
